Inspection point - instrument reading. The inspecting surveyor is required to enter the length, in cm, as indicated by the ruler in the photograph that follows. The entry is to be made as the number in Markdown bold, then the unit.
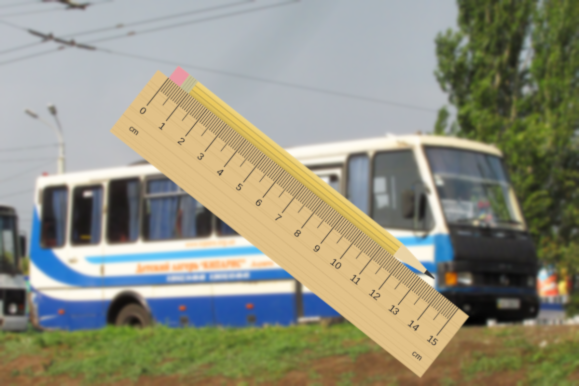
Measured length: **13.5** cm
